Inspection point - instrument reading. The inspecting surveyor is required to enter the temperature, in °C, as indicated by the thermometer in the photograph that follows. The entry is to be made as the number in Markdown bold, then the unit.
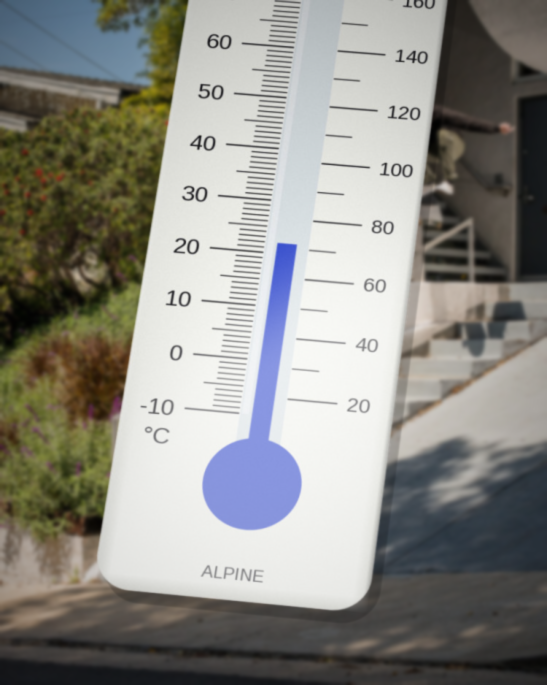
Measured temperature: **22** °C
